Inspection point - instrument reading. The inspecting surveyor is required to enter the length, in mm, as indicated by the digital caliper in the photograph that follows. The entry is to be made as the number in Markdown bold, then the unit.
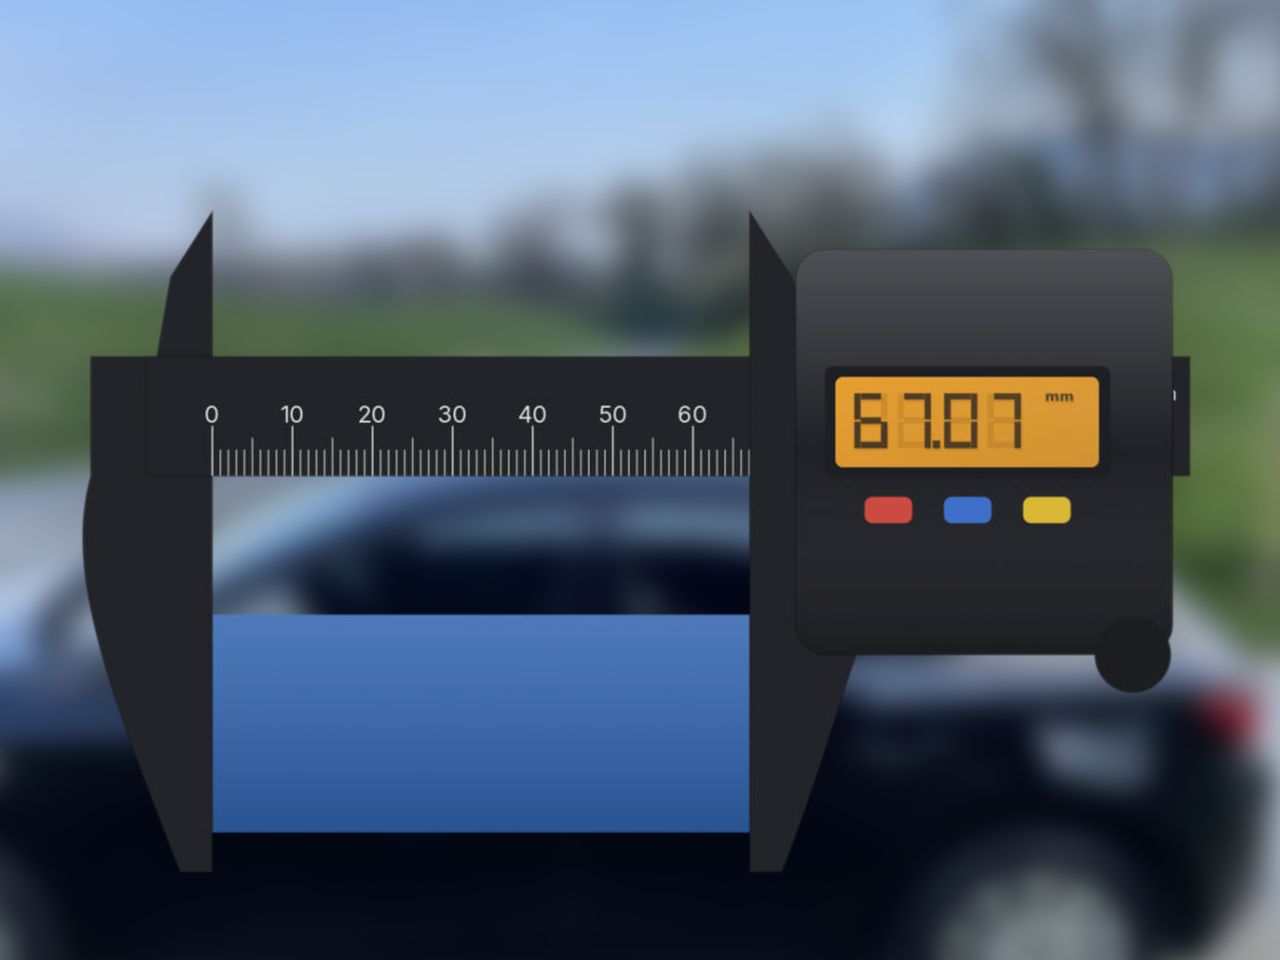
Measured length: **67.07** mm
